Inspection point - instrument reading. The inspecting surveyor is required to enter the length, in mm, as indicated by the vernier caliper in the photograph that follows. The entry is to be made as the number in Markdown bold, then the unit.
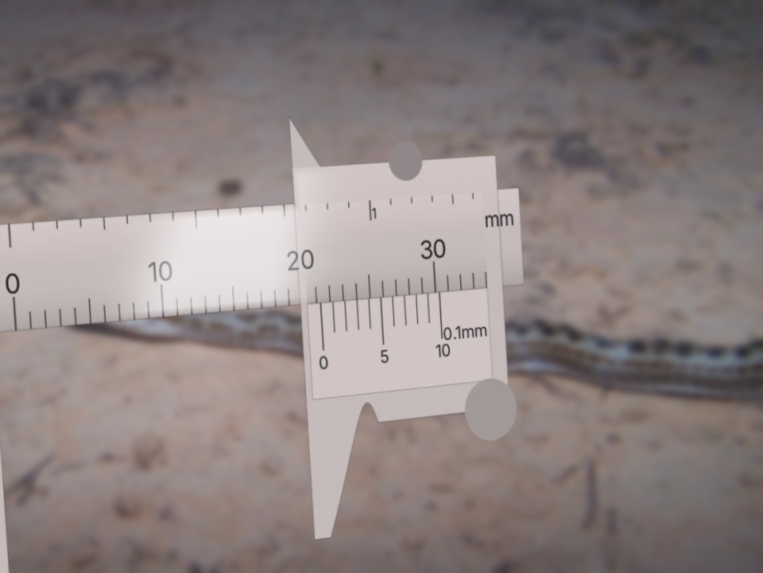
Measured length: **21.3** mm
